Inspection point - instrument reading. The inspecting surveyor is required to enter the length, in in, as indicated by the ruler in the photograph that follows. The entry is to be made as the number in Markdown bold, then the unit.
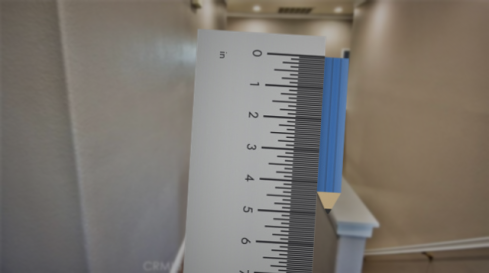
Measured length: **5** in
